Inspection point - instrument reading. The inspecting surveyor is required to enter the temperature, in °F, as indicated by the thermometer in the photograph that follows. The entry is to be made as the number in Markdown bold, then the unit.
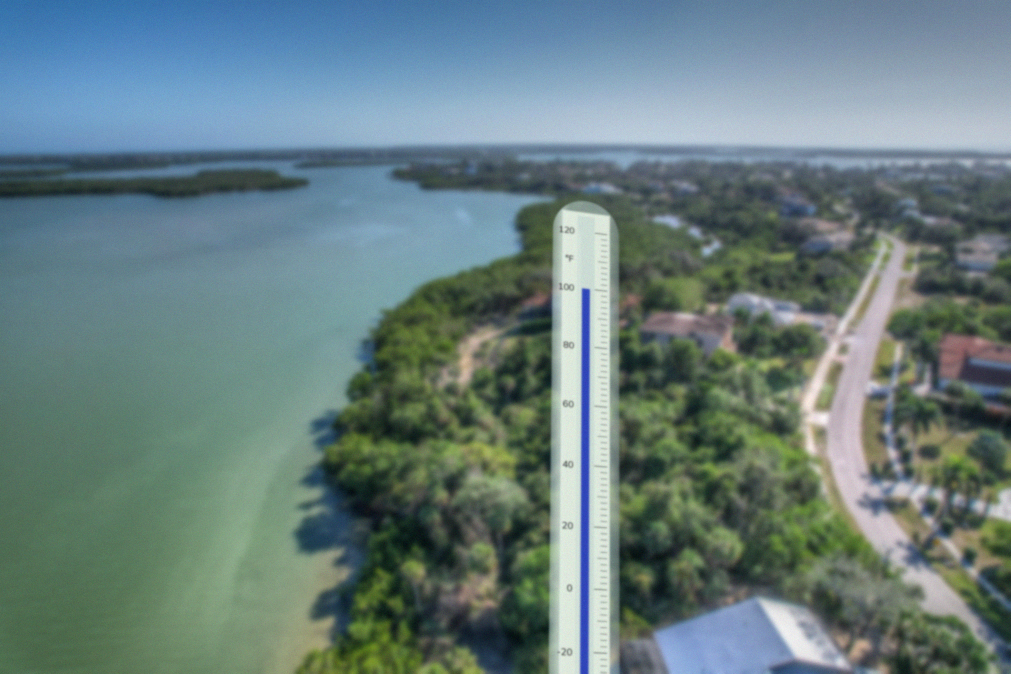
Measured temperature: **100** °F
